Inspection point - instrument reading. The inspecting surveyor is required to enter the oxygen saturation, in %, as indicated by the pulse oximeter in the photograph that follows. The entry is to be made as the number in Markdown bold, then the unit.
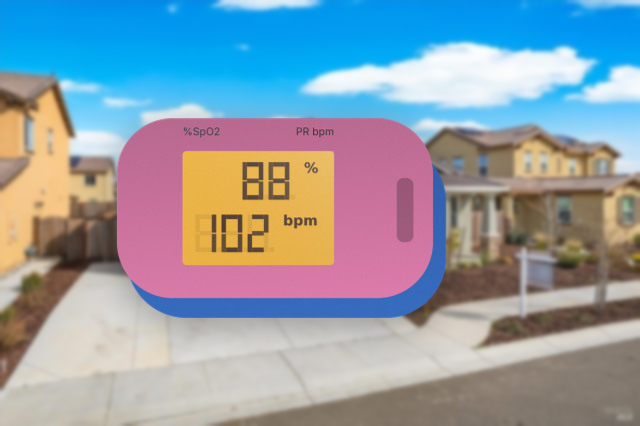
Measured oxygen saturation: **88** %
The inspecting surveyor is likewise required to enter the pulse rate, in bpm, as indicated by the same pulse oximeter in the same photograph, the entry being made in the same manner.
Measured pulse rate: **102** bpm
